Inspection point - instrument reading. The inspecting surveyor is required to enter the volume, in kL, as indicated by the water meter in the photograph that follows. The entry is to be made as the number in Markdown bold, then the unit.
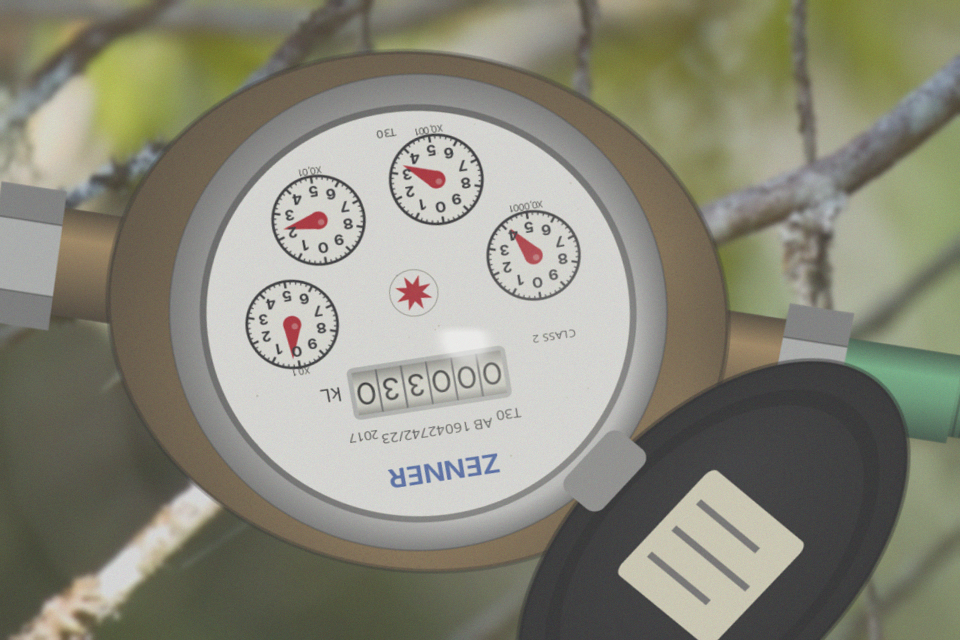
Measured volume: **330.0234** kL
